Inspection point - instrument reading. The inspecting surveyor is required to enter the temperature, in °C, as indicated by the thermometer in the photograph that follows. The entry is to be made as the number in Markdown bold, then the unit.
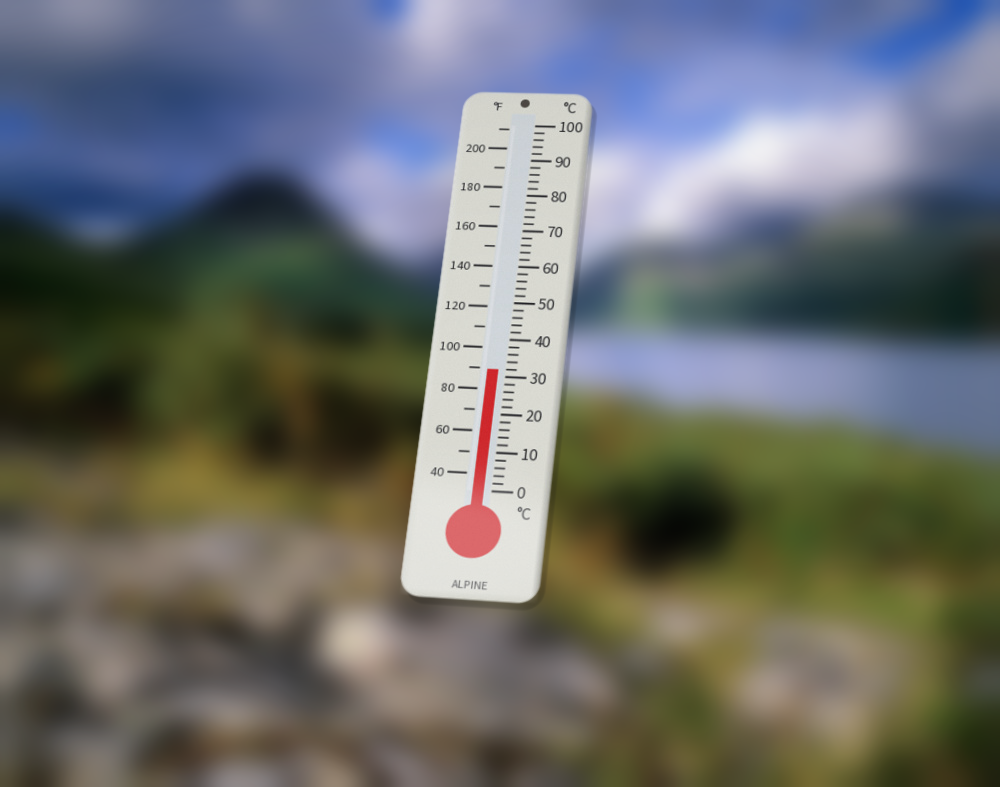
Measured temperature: **32** °C
